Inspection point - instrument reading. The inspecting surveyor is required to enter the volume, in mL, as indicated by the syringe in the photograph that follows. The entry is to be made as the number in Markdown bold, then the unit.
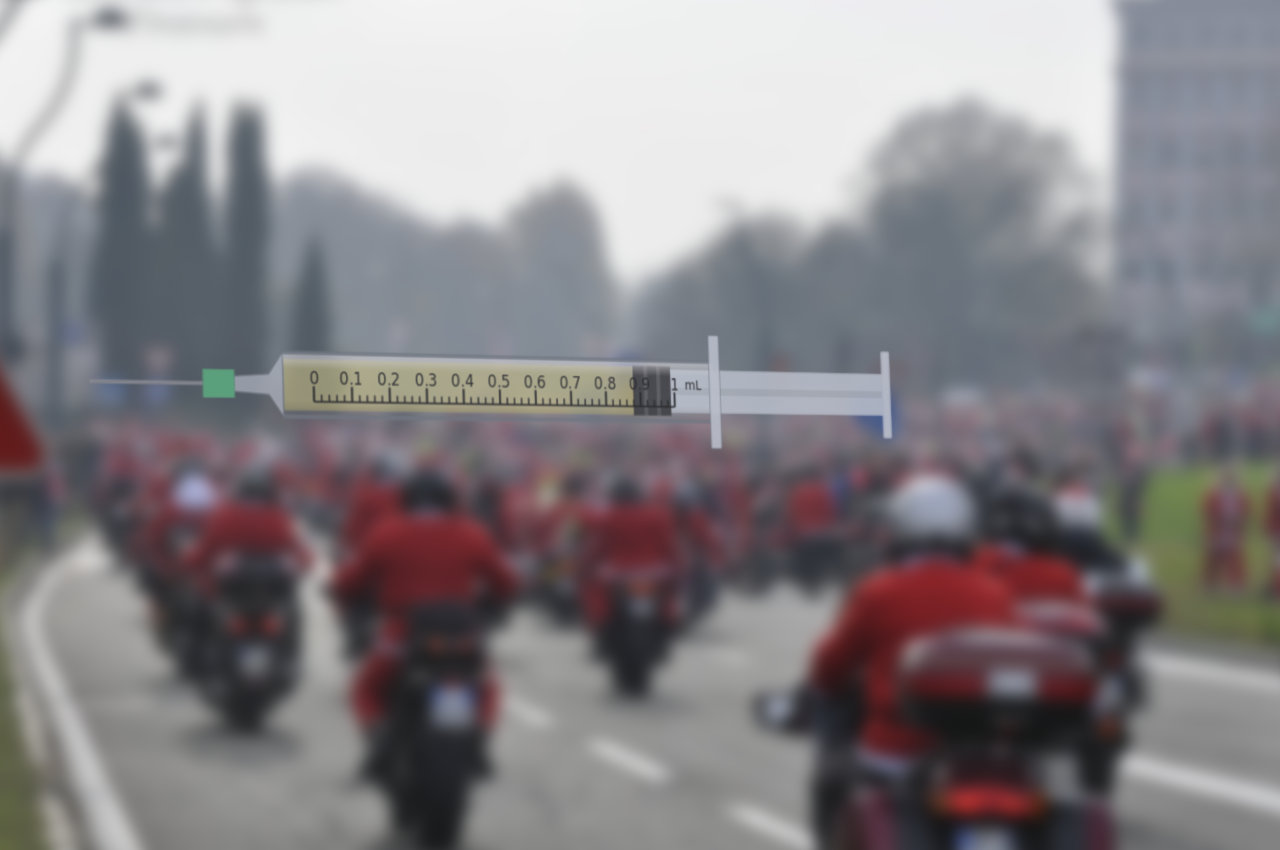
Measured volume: **0.88** mL
